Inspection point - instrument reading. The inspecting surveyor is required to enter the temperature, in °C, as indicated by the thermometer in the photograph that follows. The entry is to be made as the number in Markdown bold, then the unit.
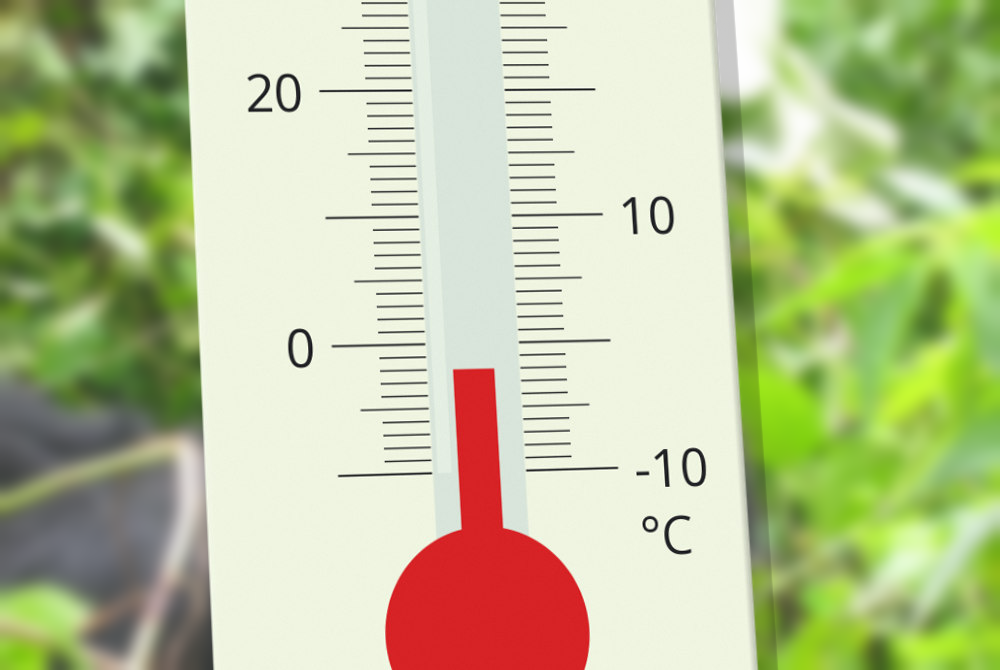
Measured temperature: **-2** °C
